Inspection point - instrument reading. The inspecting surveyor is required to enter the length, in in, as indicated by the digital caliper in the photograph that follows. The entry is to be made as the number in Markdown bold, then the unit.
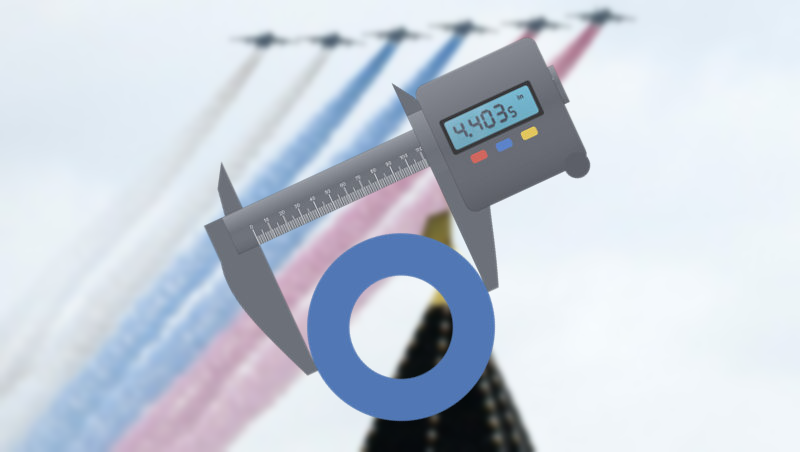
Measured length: **4.4035** in
